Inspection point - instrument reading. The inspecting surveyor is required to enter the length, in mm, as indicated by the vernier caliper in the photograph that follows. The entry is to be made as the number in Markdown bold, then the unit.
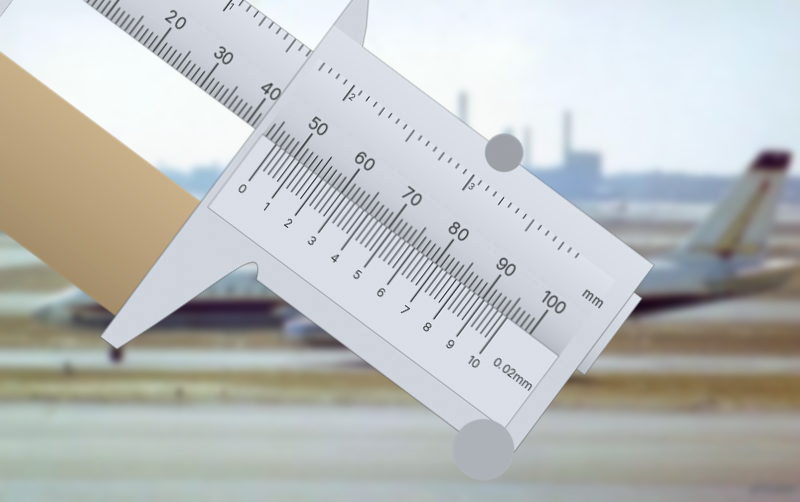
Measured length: **46.2** mm
